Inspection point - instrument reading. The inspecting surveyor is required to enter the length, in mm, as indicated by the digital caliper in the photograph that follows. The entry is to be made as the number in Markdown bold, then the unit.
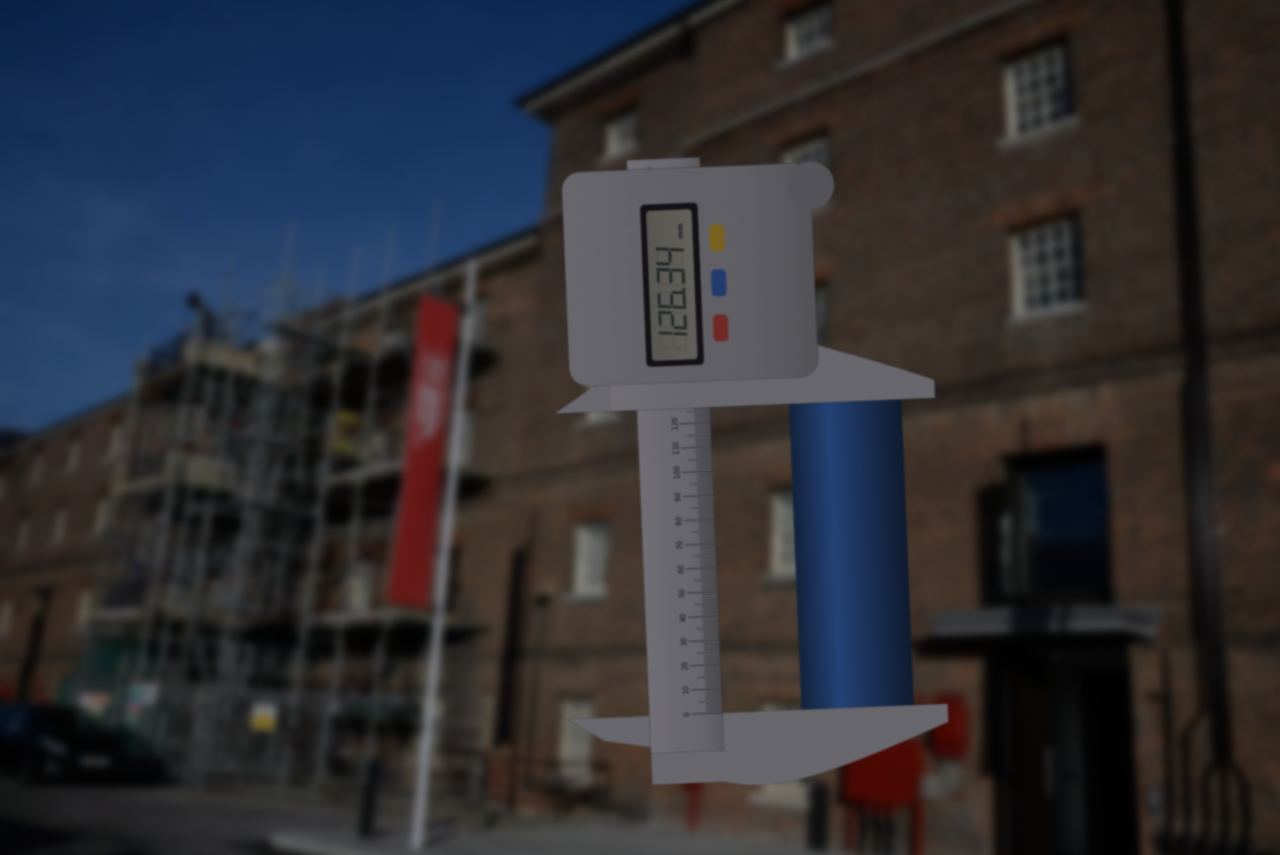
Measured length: **126.34** mm
